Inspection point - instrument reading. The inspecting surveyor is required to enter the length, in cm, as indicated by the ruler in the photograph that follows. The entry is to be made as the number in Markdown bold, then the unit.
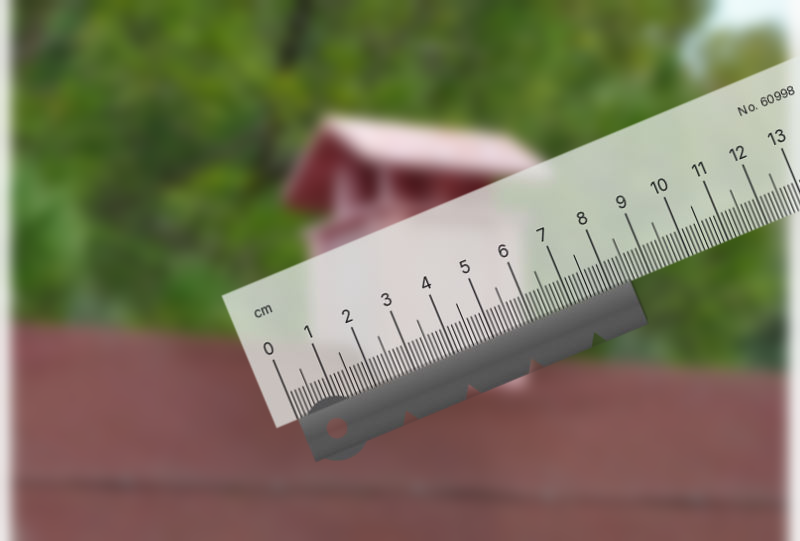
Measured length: **8.5** cm
